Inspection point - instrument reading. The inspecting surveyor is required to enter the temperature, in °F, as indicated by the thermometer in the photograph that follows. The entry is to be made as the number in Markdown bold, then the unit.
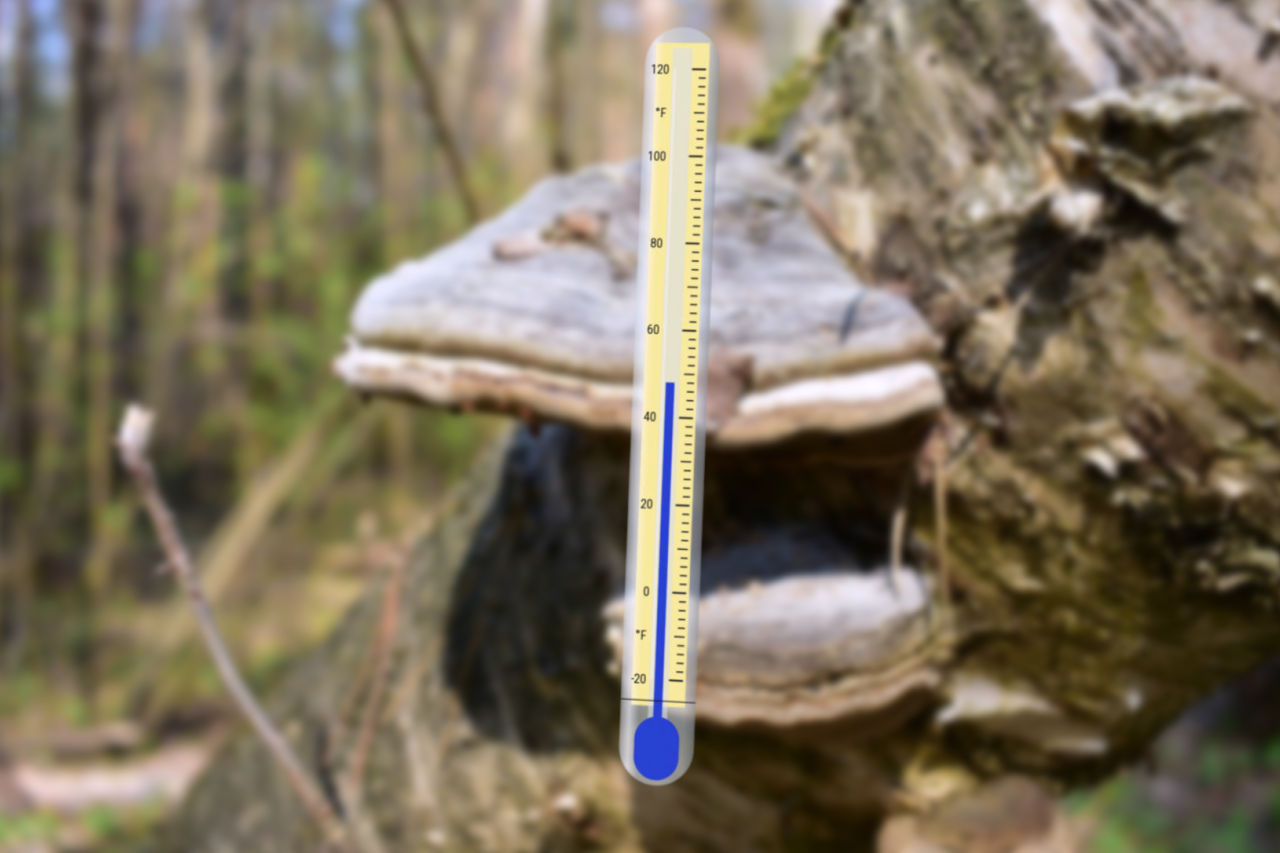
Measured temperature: **48** °F
